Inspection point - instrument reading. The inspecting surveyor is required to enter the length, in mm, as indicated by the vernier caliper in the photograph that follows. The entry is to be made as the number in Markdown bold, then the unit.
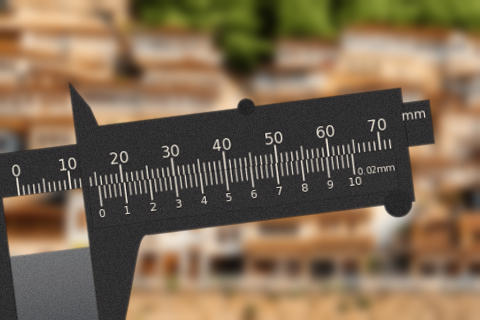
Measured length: **15.5** mm
